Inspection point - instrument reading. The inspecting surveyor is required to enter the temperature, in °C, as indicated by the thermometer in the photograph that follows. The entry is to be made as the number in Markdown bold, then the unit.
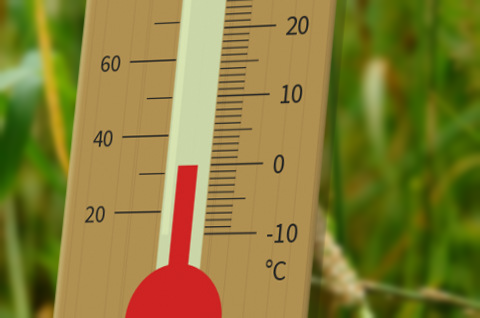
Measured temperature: **0** °C
